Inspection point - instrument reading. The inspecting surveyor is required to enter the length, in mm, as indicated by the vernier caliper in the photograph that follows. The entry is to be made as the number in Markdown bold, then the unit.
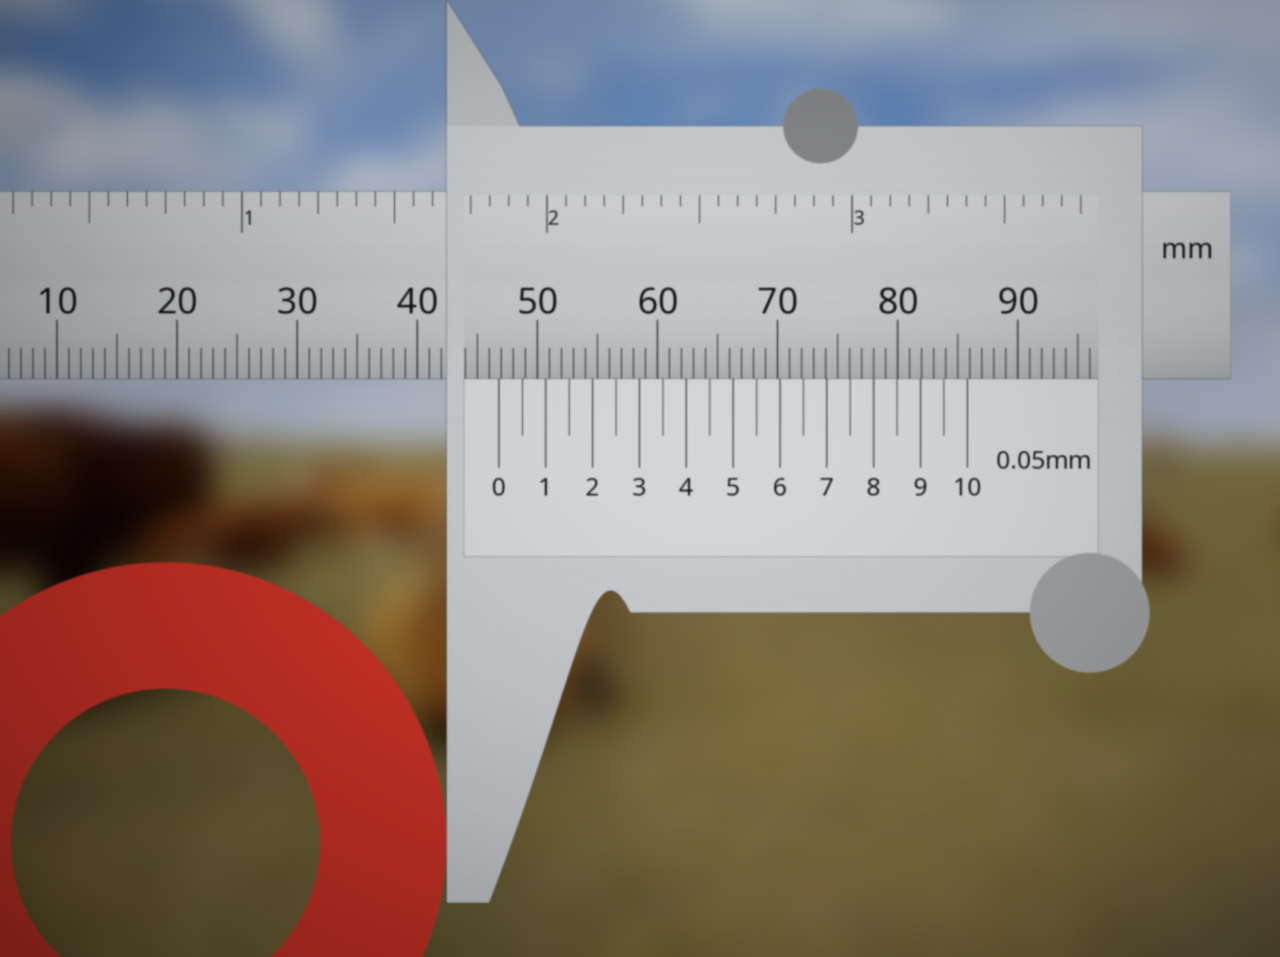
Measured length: **46.8** mm
